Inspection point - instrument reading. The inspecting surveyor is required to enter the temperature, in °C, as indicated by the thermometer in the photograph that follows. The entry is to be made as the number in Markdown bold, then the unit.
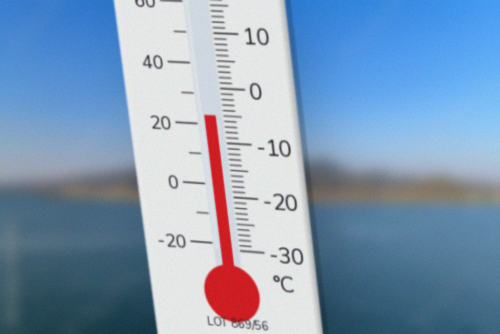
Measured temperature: **-5** °C
